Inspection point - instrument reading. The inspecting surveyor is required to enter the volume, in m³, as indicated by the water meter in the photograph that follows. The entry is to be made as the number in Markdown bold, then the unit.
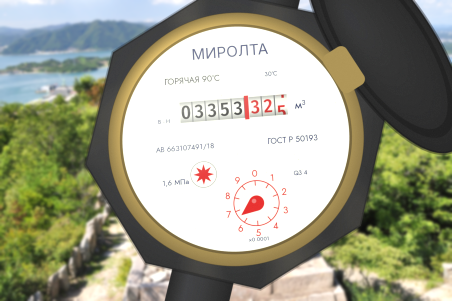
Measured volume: **3353.3246** m³
